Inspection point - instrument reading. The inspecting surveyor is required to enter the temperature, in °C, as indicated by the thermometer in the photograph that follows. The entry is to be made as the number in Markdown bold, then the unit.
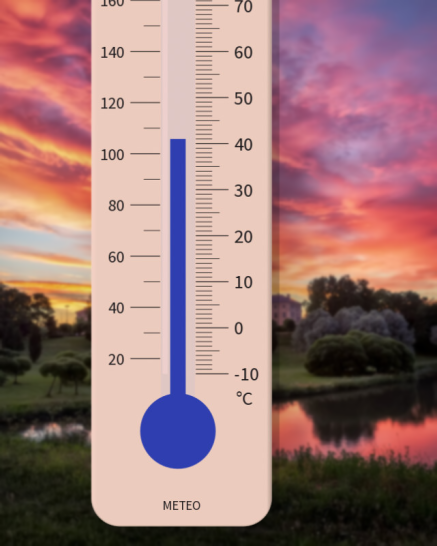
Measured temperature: **41** °C
